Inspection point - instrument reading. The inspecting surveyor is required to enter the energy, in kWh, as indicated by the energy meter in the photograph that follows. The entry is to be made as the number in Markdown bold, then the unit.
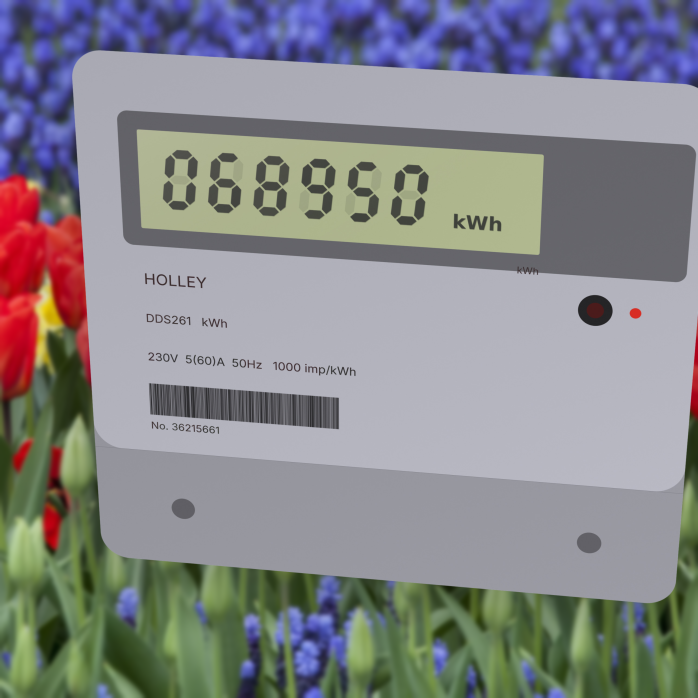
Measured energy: **68950** kWh
